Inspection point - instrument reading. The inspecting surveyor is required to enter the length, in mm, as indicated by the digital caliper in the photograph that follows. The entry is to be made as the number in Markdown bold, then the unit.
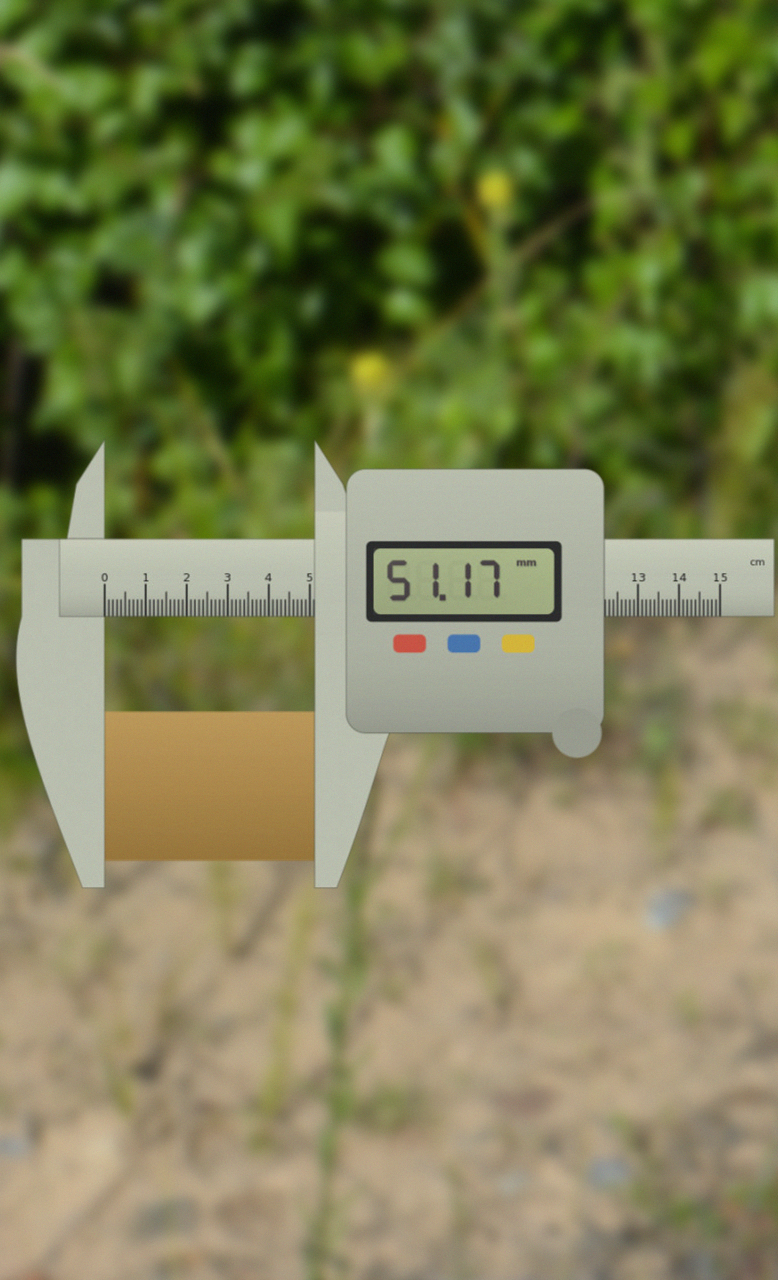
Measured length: **51.17** mm
